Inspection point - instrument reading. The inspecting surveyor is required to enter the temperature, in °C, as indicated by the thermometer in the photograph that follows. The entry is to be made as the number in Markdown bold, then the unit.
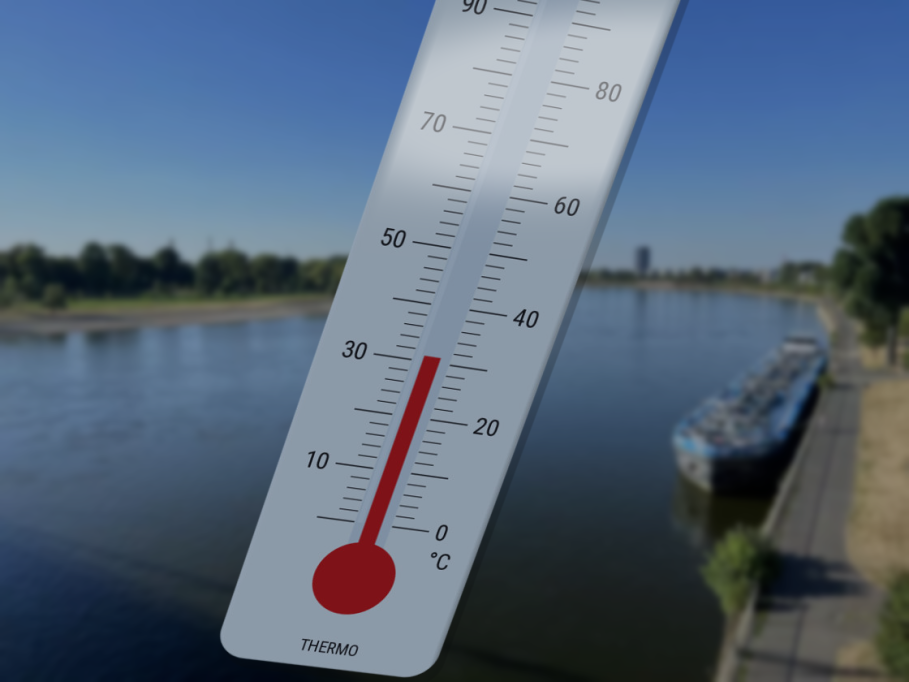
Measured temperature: **31** °C
